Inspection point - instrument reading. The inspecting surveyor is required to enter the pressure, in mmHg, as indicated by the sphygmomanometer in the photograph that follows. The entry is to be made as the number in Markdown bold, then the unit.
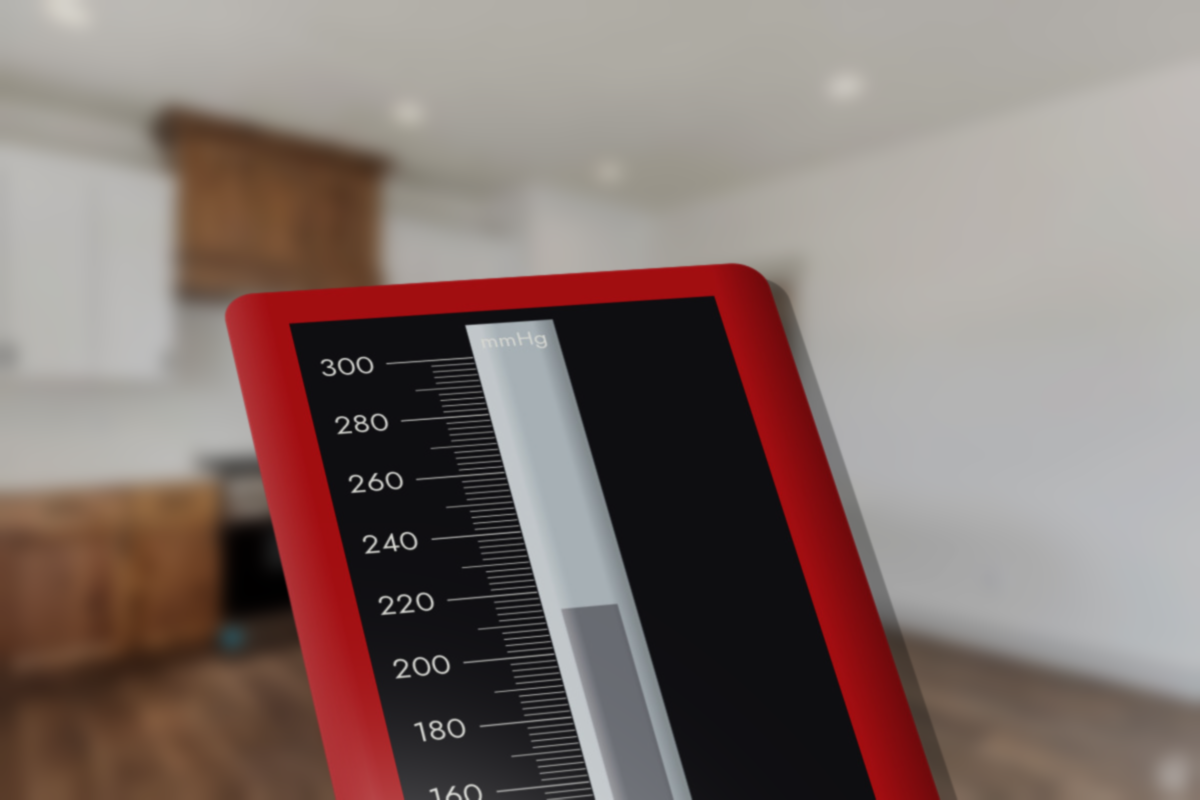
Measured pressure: **214** mmHg
